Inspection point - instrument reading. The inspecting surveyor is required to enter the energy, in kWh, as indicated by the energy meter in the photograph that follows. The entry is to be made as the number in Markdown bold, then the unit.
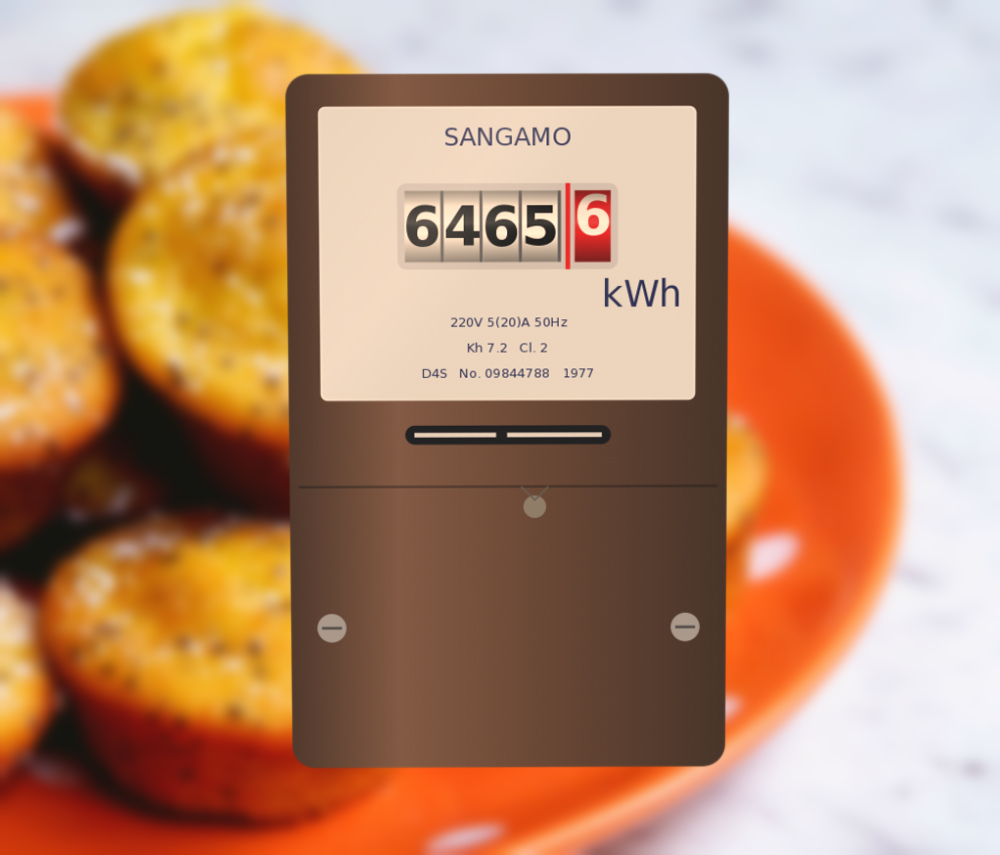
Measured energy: **6465.6** kWh
